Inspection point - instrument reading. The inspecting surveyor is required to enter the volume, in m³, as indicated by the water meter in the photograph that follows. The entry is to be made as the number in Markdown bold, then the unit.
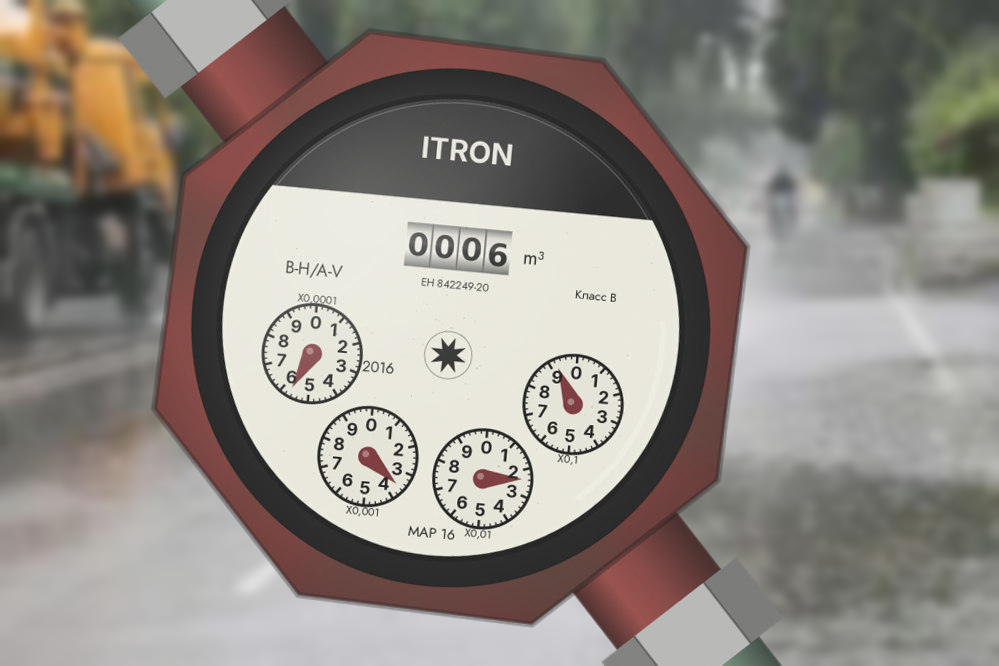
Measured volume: **5.9235** m³
